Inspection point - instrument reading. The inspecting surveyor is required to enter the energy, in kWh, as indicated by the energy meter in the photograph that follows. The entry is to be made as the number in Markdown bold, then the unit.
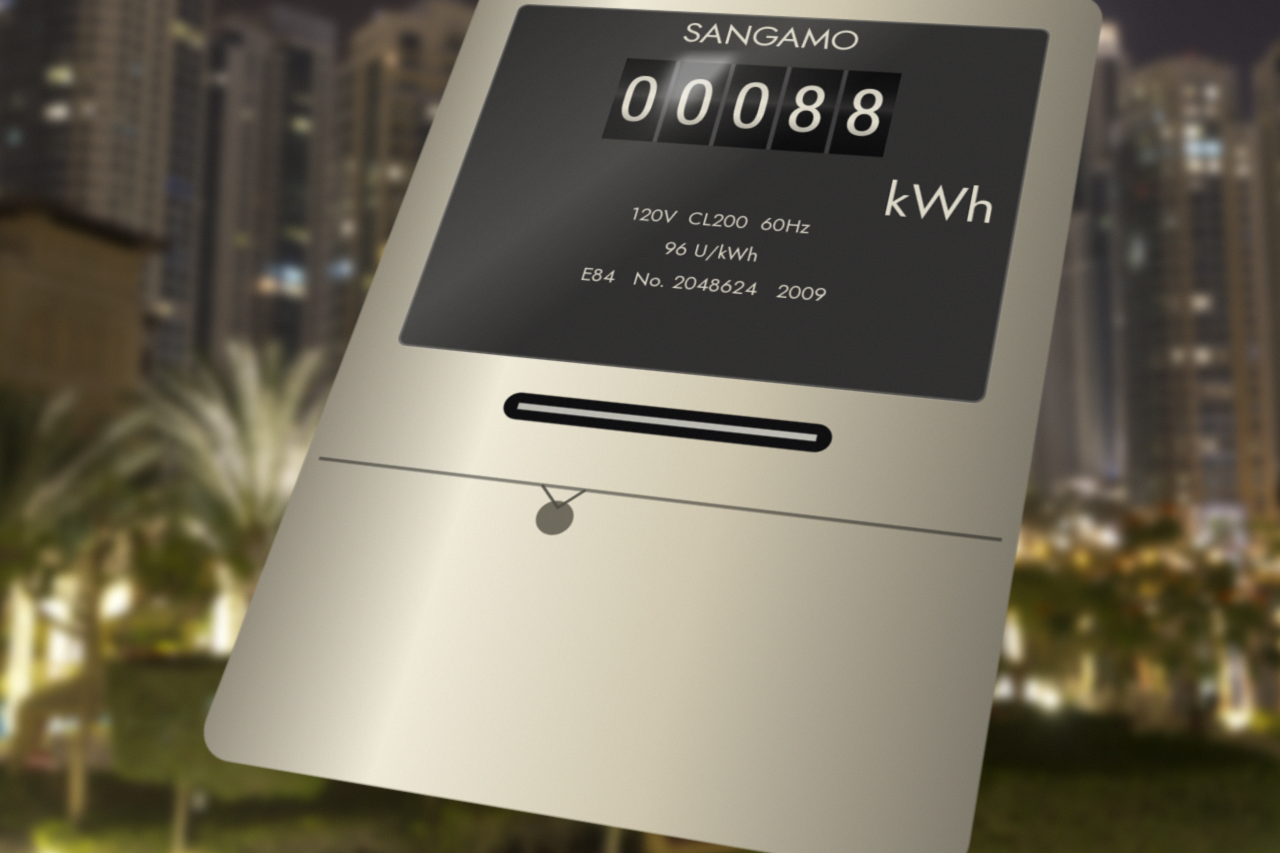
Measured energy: **88** kWh
